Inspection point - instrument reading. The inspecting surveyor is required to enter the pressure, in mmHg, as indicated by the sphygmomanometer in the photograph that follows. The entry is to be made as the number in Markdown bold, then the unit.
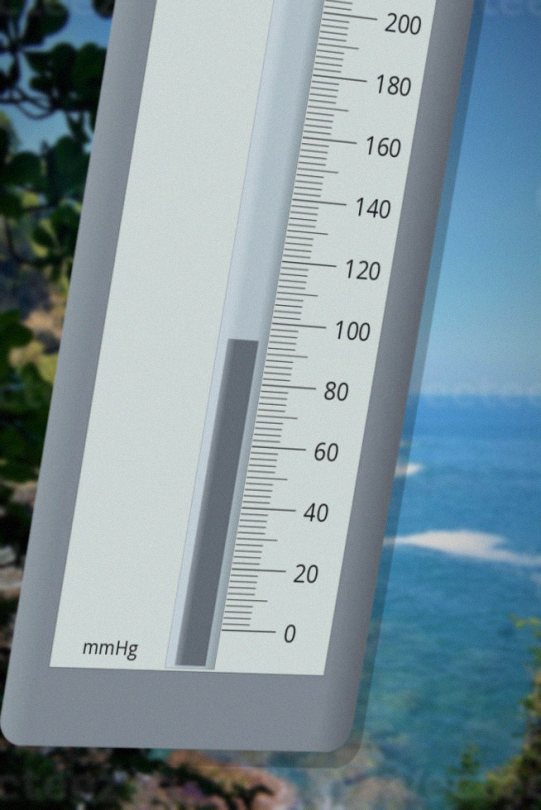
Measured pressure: **94** mmHg
